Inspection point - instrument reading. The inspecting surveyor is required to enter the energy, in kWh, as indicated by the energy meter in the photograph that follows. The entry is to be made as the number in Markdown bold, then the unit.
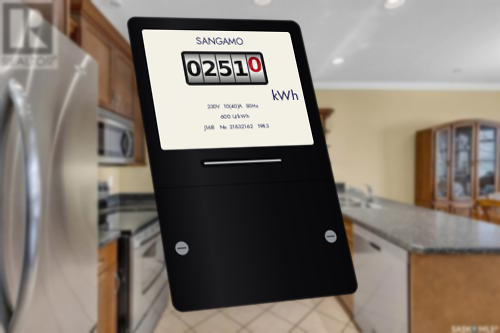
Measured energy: **251.0** kWh
